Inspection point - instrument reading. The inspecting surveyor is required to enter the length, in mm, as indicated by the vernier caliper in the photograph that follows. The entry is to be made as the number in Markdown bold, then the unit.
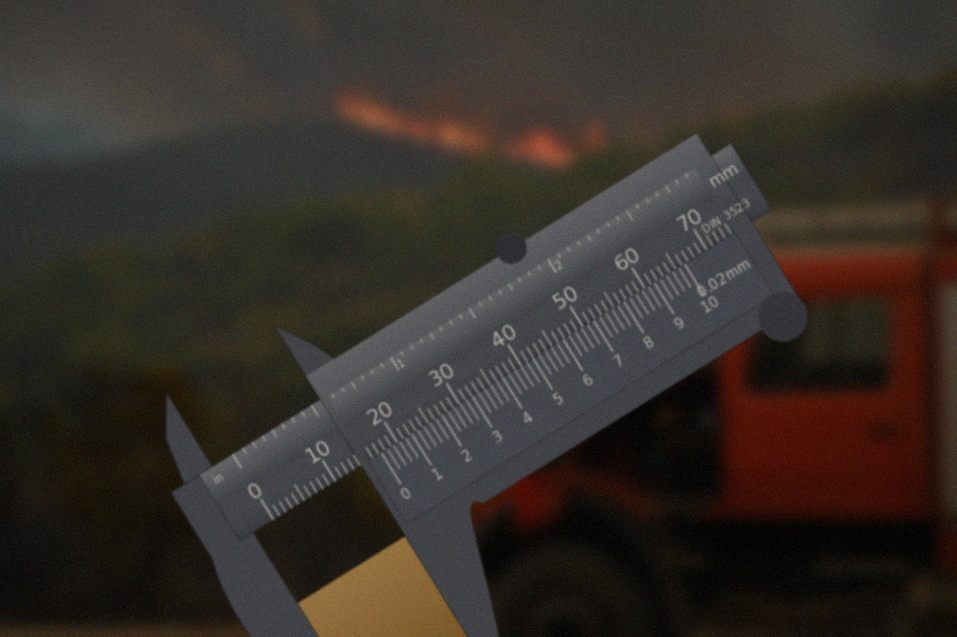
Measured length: **17.4** mm
